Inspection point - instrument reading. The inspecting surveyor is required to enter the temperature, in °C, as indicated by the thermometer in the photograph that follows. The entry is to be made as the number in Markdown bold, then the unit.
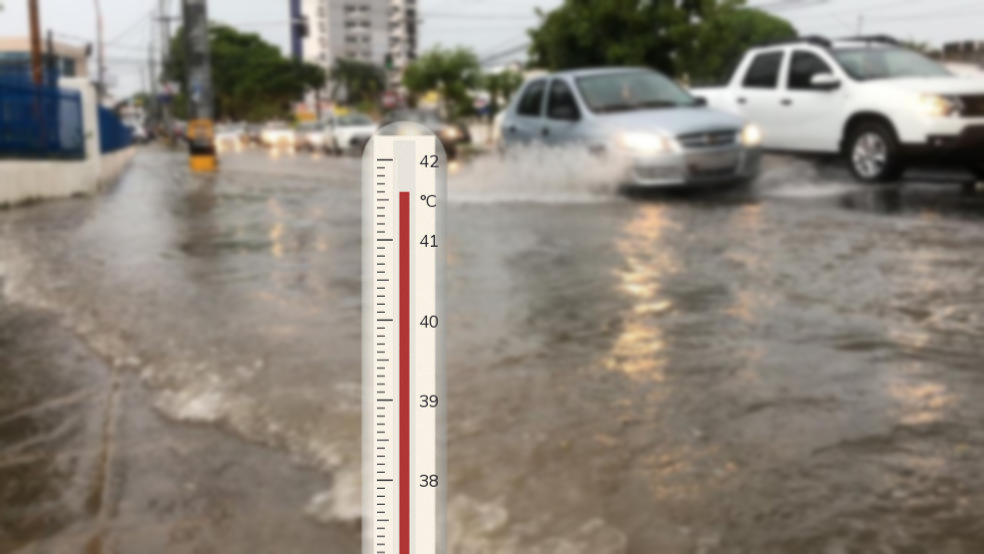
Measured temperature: **41.6** °C
